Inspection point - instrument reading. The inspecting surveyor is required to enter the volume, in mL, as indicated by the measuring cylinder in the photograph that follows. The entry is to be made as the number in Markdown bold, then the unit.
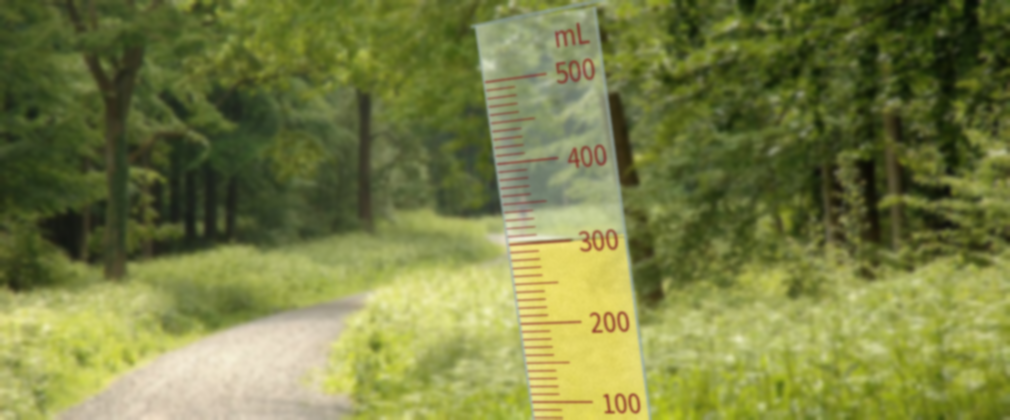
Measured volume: **300** mL
